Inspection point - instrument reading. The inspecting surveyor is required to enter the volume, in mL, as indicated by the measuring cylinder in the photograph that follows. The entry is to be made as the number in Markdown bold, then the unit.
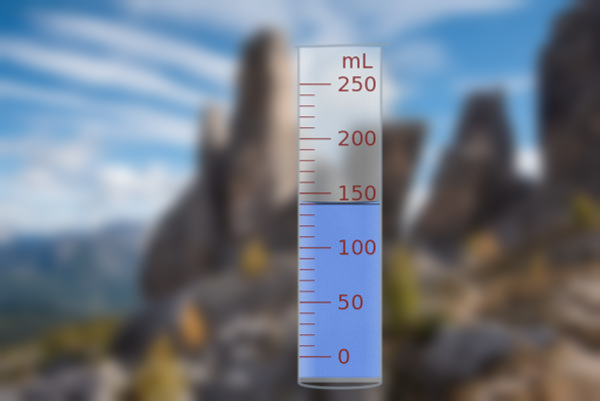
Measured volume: **140** mL
